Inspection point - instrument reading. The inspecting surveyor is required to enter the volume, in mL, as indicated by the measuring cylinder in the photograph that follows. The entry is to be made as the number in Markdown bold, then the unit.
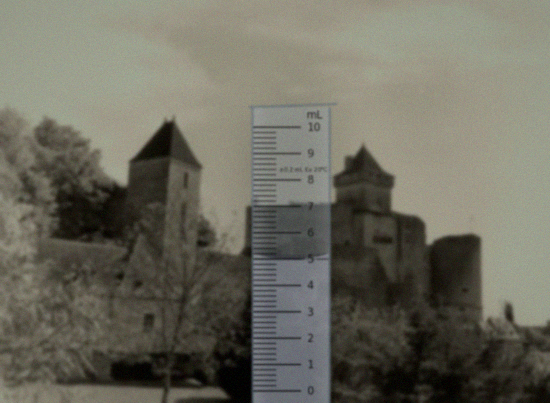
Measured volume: **5** mL
